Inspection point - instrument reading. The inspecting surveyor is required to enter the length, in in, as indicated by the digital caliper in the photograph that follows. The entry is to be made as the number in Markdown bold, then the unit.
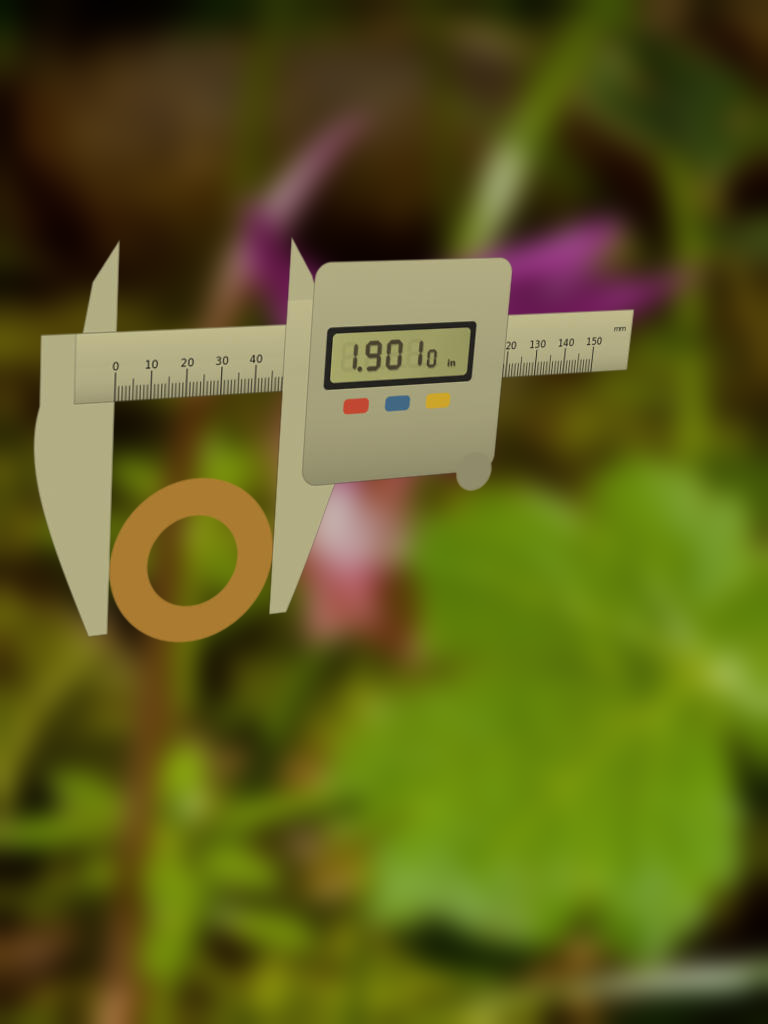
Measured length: **1.9010** in
